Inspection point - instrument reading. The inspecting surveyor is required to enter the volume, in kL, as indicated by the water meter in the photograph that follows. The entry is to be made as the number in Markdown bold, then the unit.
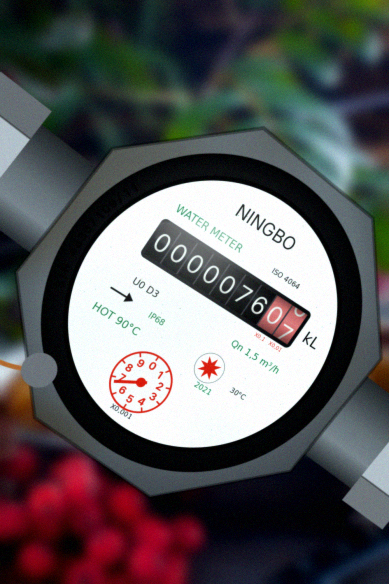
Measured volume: **76.066** kL
